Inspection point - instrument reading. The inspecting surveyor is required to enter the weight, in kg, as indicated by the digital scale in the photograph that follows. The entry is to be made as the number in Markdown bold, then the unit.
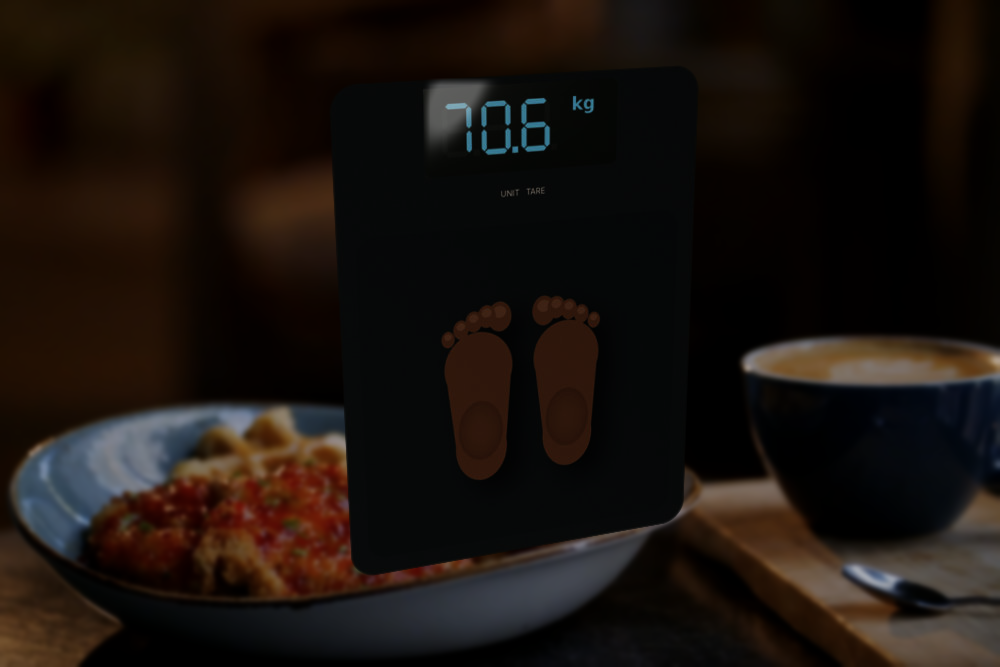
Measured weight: **70.6** kg
